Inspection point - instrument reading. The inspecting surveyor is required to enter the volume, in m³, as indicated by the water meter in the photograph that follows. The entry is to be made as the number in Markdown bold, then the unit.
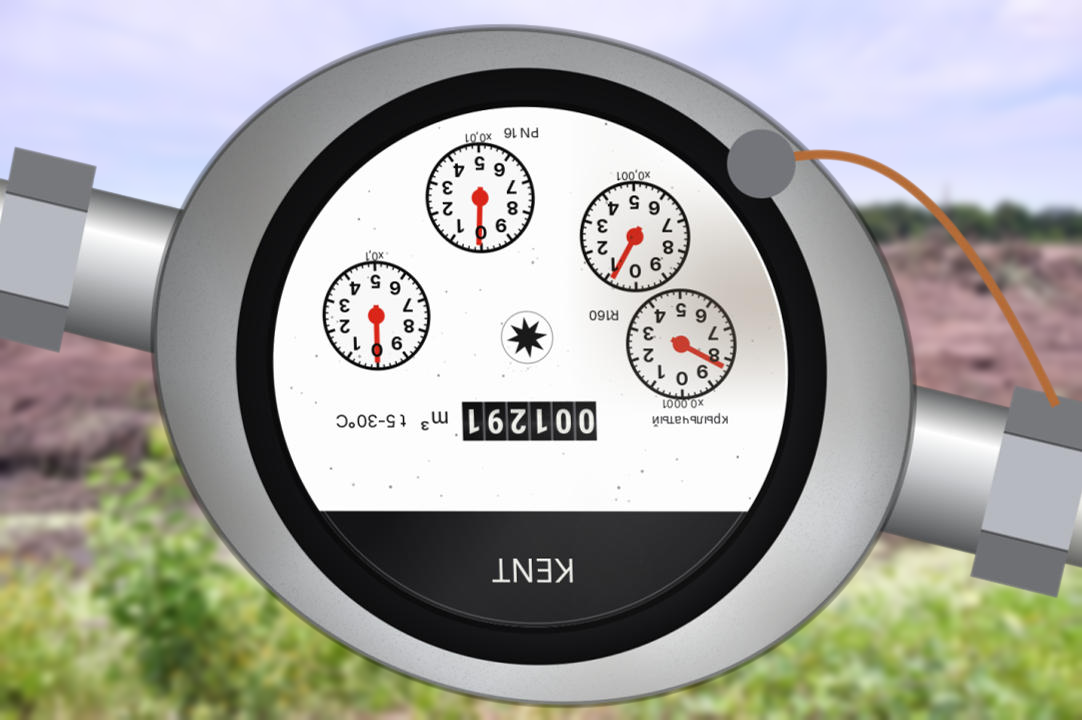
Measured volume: **1291.0008** m³
